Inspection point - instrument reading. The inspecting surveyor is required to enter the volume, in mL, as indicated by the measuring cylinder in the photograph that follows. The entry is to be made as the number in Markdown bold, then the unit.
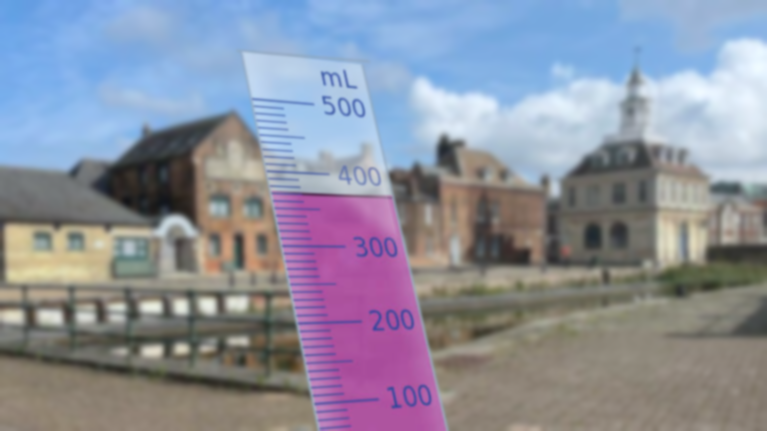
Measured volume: **370** mL
